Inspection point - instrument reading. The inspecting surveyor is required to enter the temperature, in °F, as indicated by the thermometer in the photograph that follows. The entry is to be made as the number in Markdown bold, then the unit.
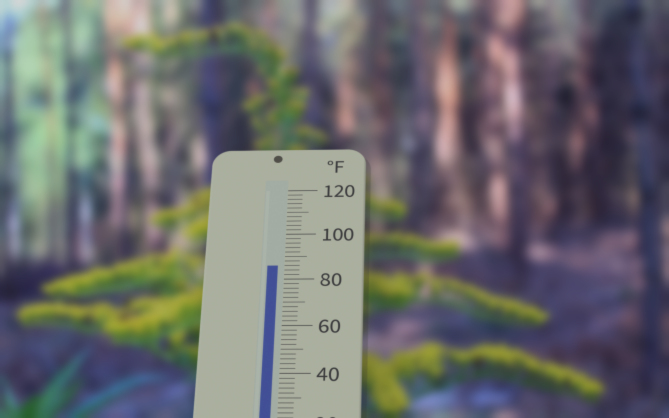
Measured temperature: **86** °F
